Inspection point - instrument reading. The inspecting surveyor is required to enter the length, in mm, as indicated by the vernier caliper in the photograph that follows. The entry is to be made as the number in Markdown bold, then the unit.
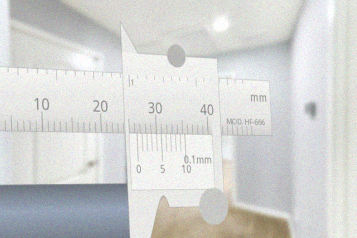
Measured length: **26.4** mm
